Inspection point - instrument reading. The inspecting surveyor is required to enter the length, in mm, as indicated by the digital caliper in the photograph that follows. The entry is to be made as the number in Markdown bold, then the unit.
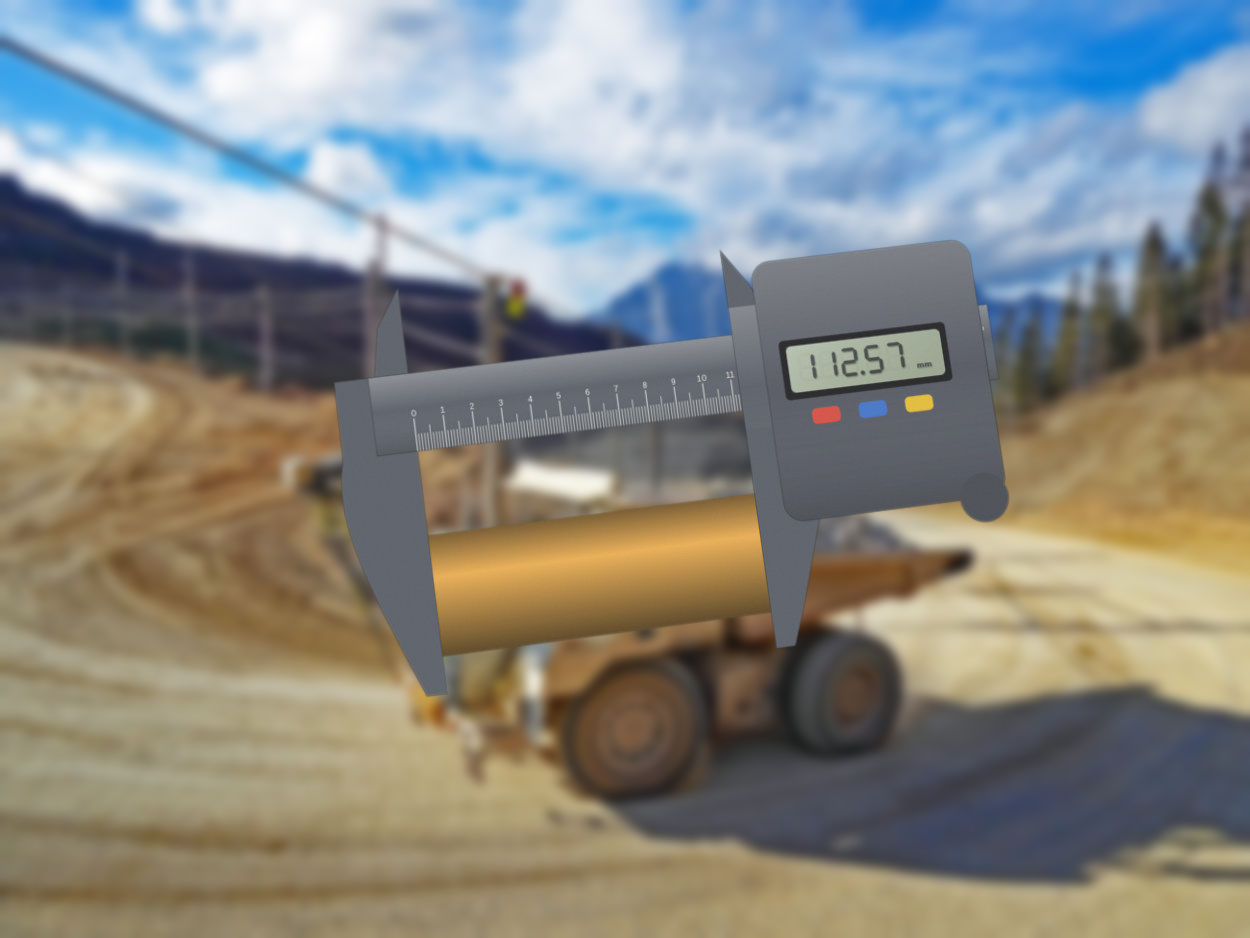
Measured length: **112.57** mm
